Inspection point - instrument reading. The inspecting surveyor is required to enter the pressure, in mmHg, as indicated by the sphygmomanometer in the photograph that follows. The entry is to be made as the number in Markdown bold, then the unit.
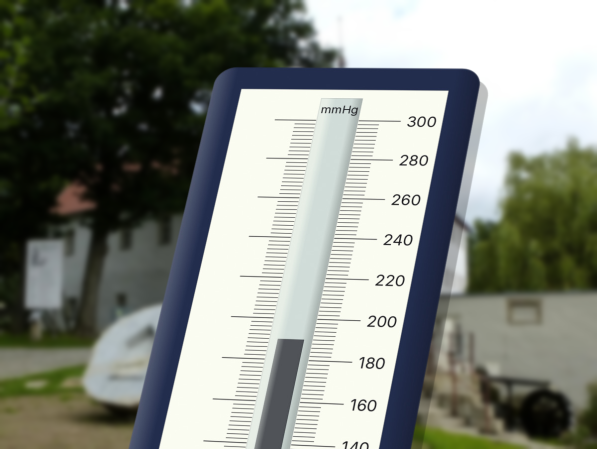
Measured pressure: **190** mmHg
